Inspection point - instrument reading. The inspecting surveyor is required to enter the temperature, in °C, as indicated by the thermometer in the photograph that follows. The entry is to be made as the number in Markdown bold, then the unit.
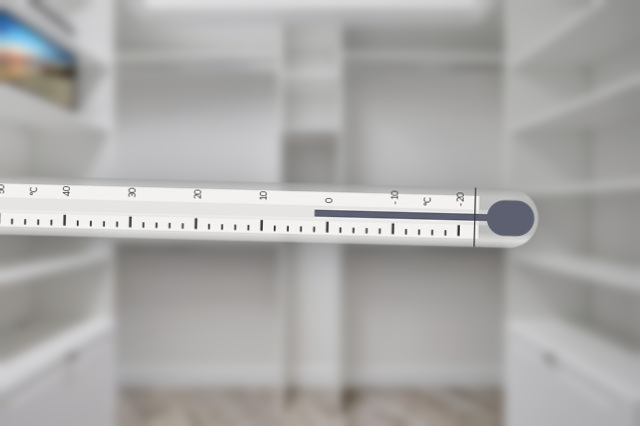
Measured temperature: **2** °C
